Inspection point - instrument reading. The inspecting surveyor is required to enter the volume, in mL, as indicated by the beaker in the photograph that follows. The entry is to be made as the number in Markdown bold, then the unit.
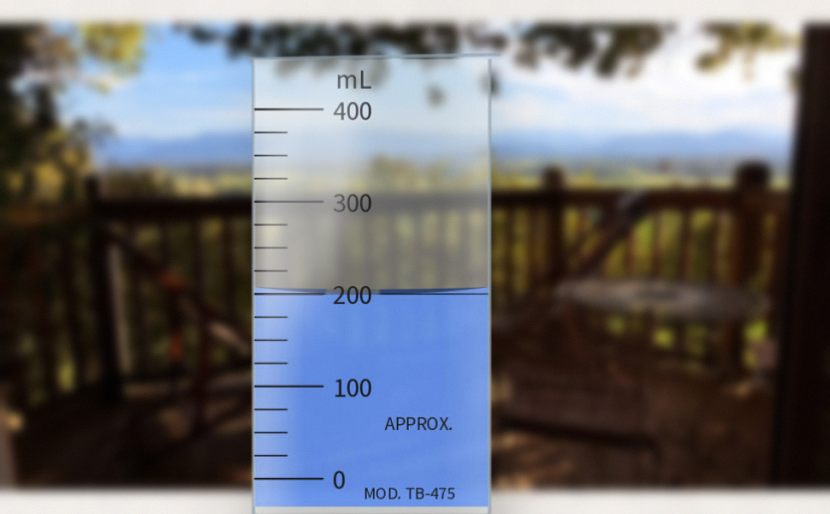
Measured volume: **200** mL
